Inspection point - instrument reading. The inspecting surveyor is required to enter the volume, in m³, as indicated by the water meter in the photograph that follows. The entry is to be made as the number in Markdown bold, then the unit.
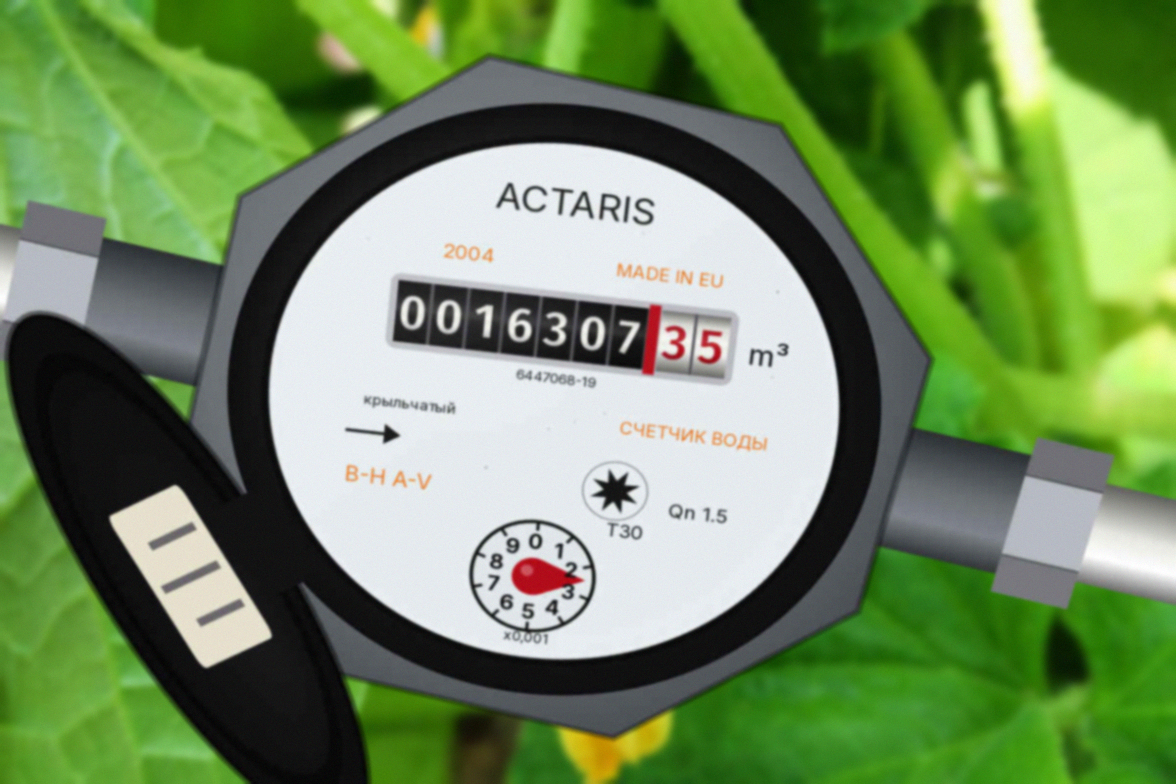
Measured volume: **16307.352** m³
